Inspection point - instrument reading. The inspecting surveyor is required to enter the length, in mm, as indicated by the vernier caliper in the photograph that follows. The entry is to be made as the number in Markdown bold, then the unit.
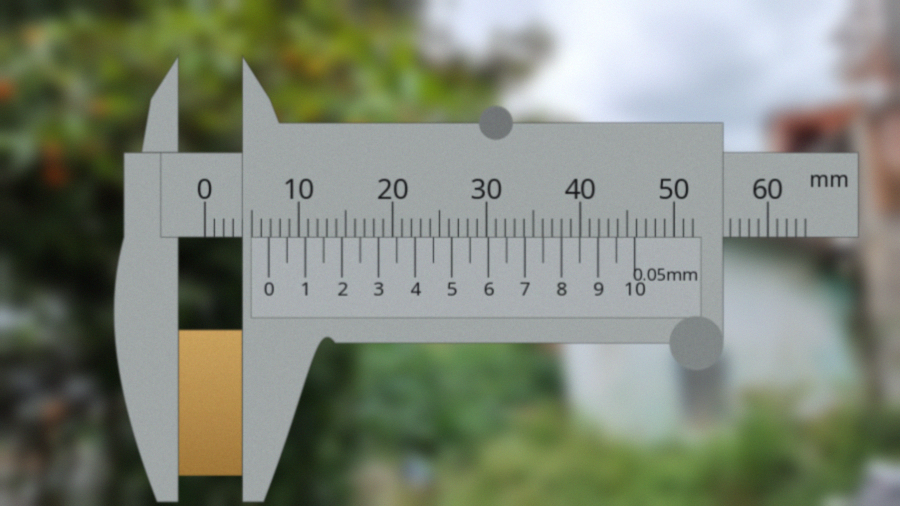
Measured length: **6.8** mm
